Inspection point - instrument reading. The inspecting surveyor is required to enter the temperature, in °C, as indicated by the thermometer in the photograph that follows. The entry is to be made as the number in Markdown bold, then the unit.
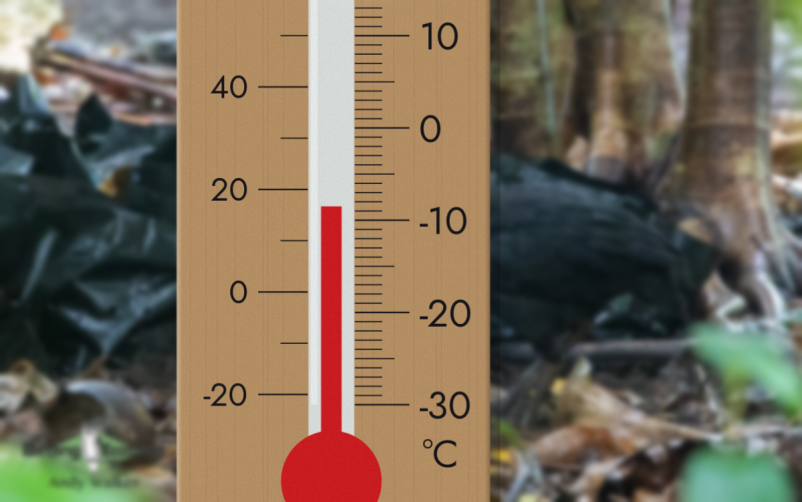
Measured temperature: **-8.5** °C
